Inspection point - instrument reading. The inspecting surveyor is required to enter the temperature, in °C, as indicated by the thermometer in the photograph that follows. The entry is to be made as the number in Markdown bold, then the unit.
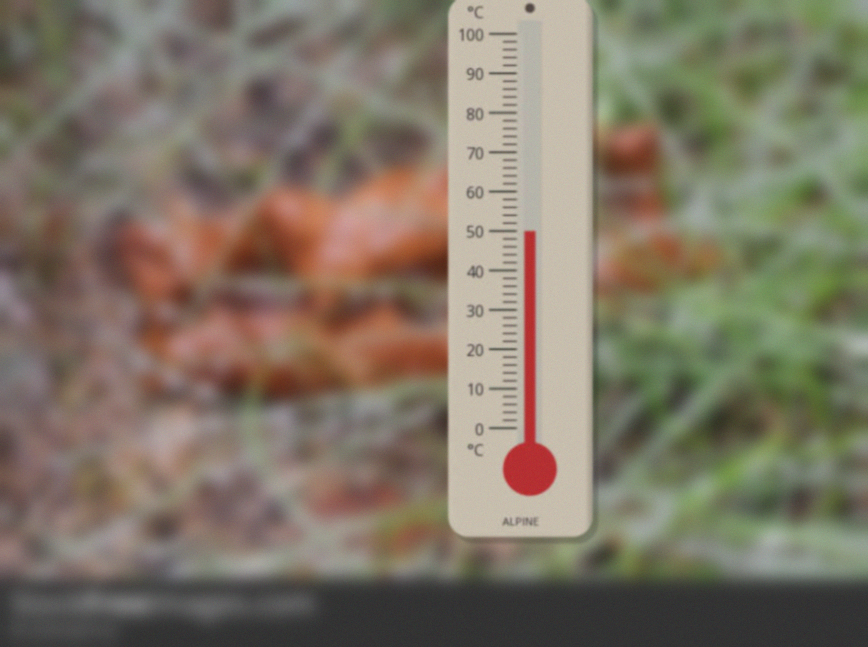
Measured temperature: **50** °C
